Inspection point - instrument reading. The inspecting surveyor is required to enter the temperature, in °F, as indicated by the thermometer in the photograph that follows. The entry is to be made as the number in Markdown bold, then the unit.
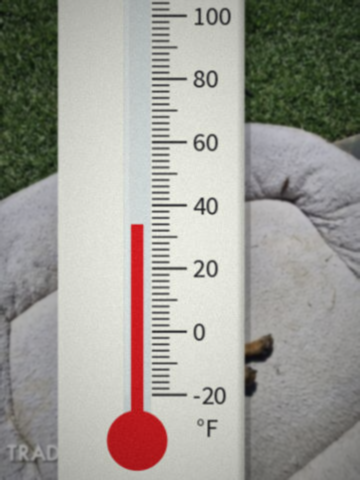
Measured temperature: **34** °F
